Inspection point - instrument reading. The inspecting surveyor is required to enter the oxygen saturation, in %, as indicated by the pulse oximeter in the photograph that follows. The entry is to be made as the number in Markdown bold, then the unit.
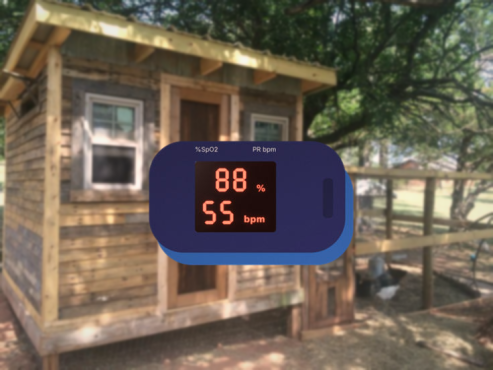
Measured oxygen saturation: **88** %
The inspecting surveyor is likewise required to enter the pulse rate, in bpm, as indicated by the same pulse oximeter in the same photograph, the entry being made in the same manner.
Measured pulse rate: **55** bpm
